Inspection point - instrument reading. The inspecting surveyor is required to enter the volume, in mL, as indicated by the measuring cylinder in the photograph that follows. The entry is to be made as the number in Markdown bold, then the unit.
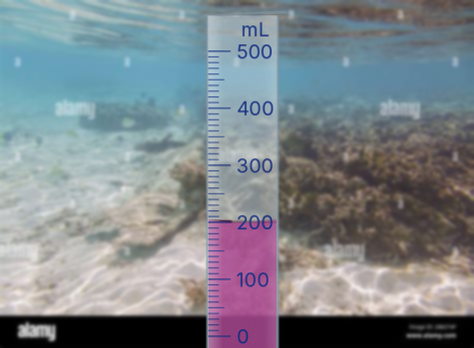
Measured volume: **200** mL
